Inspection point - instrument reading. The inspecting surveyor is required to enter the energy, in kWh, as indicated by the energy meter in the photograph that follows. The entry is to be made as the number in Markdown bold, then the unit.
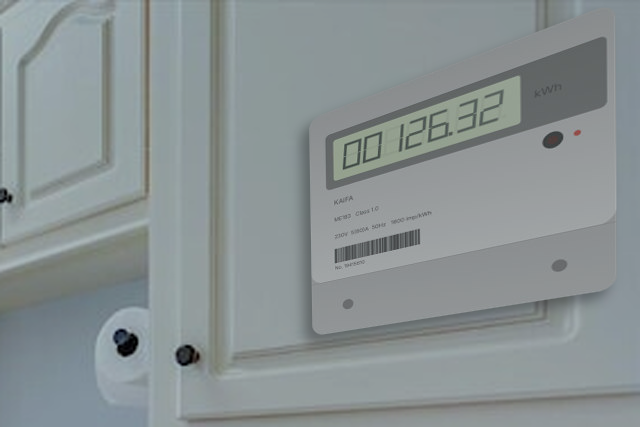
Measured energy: **126.32** kWh
